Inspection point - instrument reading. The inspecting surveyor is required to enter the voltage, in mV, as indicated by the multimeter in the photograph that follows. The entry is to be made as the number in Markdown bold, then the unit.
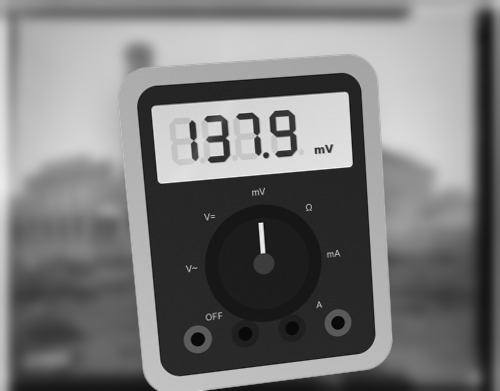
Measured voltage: **137.9** mV
